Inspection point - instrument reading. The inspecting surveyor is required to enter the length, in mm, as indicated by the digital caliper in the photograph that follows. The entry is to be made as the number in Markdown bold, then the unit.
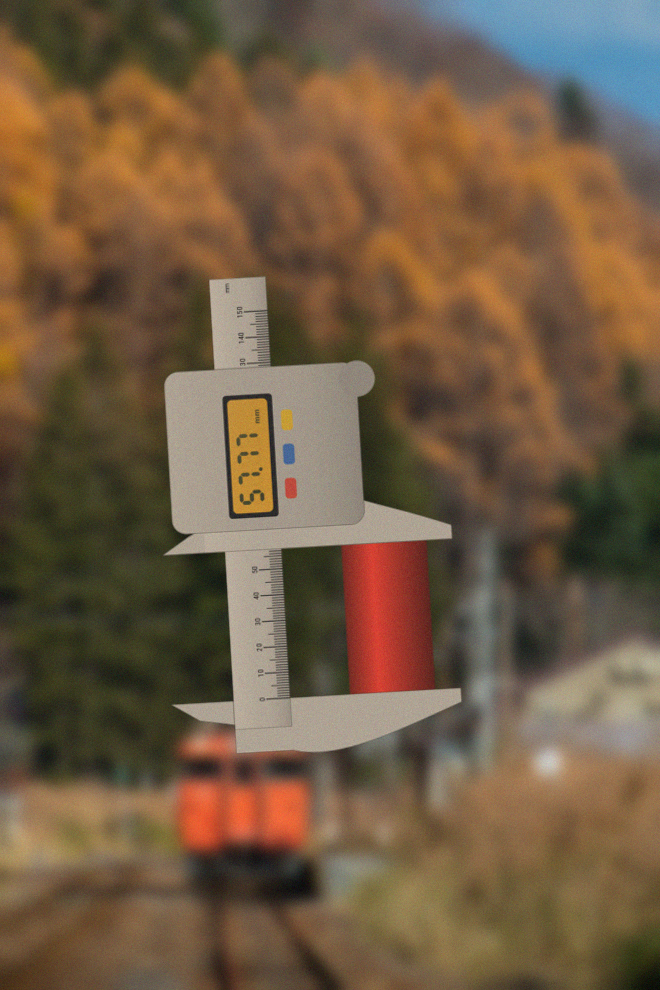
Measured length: **57.77** mm
